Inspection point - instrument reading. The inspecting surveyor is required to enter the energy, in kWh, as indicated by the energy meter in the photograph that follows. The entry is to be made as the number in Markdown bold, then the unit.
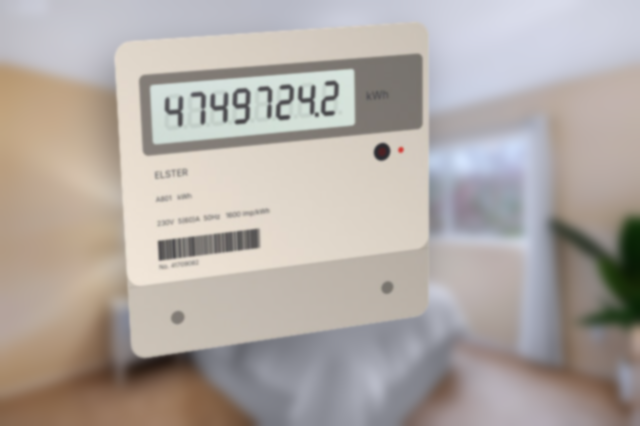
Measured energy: **4749724.2** kWh
